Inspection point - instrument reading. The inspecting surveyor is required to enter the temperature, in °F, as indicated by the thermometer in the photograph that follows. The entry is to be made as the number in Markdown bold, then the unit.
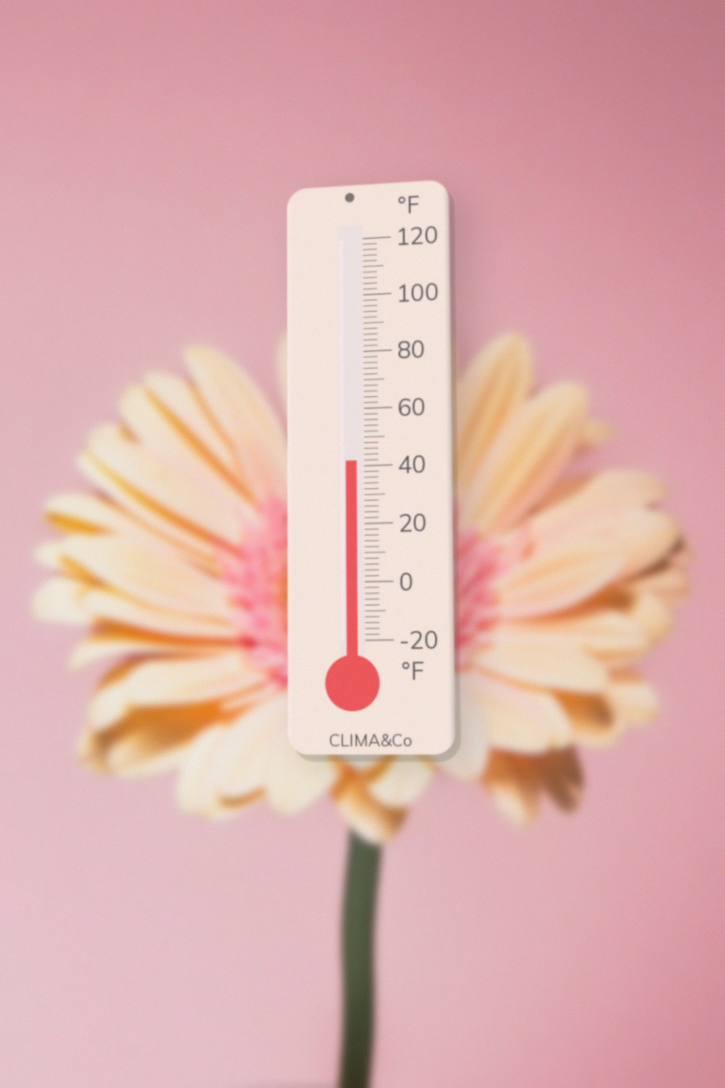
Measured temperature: **42** °F
